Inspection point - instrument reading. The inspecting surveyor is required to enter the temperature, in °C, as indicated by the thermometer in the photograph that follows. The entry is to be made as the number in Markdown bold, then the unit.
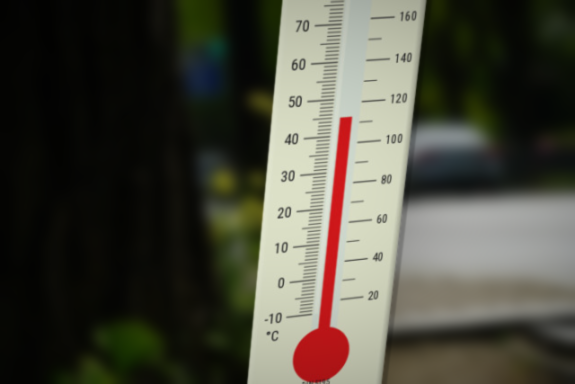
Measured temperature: **45** °C
